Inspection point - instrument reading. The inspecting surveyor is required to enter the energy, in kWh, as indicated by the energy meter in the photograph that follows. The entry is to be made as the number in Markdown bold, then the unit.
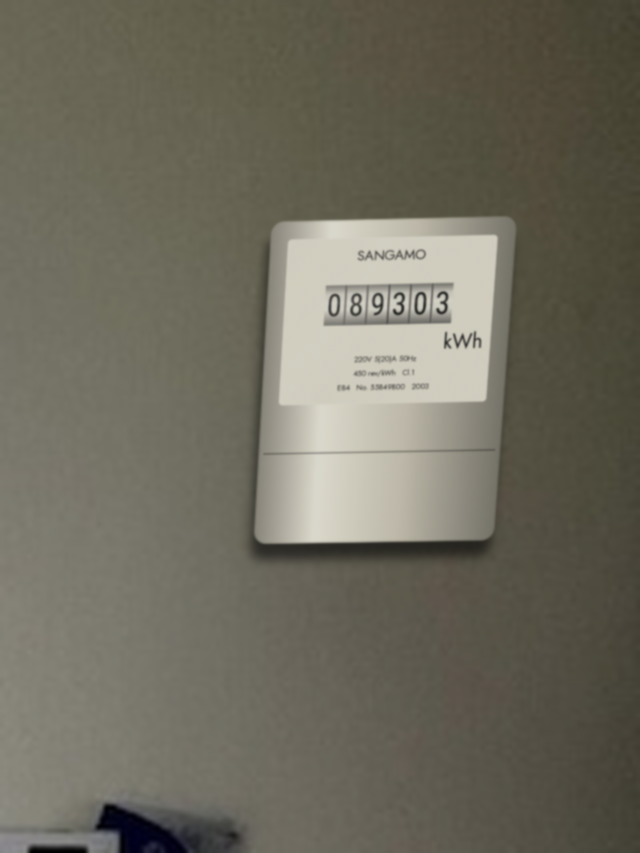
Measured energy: **89303** kWh
